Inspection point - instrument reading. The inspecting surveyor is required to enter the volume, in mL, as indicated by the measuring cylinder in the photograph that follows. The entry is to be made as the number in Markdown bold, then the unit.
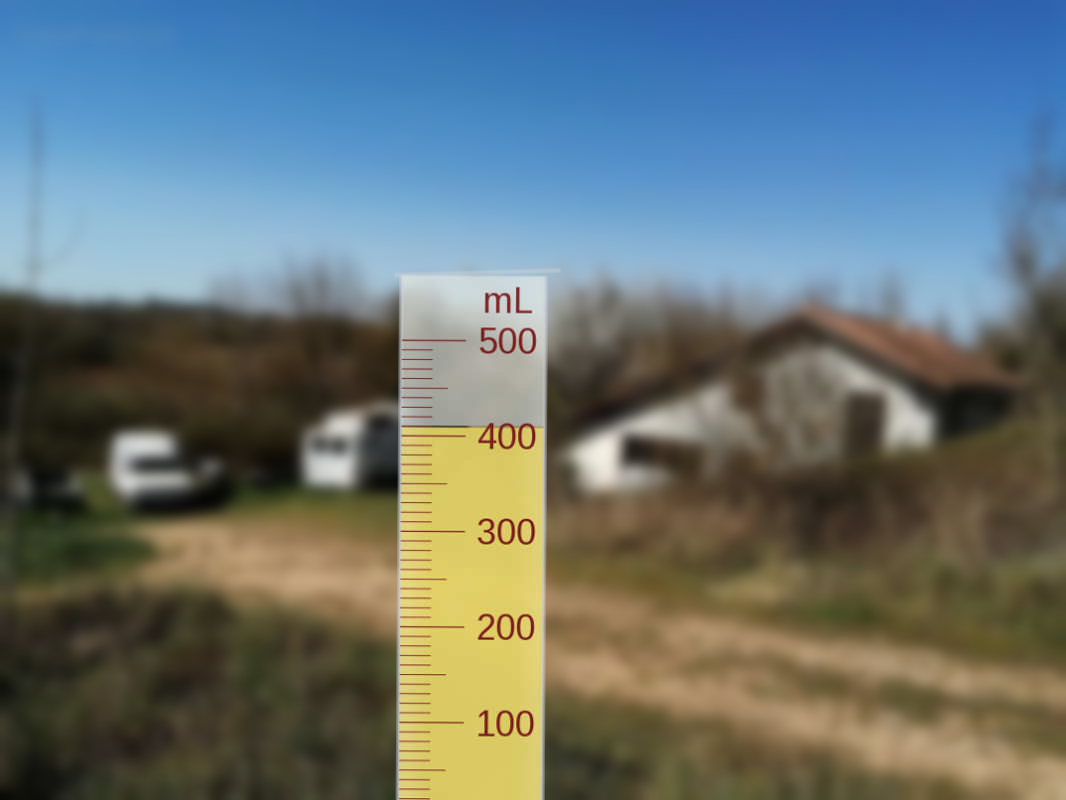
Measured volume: **410** mL
